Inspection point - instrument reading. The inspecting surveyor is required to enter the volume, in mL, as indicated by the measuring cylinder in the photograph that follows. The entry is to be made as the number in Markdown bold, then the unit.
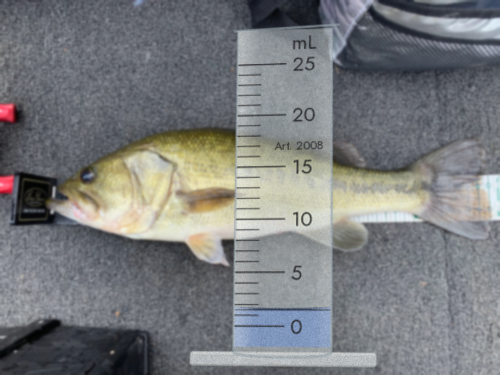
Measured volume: **1.5** mL
